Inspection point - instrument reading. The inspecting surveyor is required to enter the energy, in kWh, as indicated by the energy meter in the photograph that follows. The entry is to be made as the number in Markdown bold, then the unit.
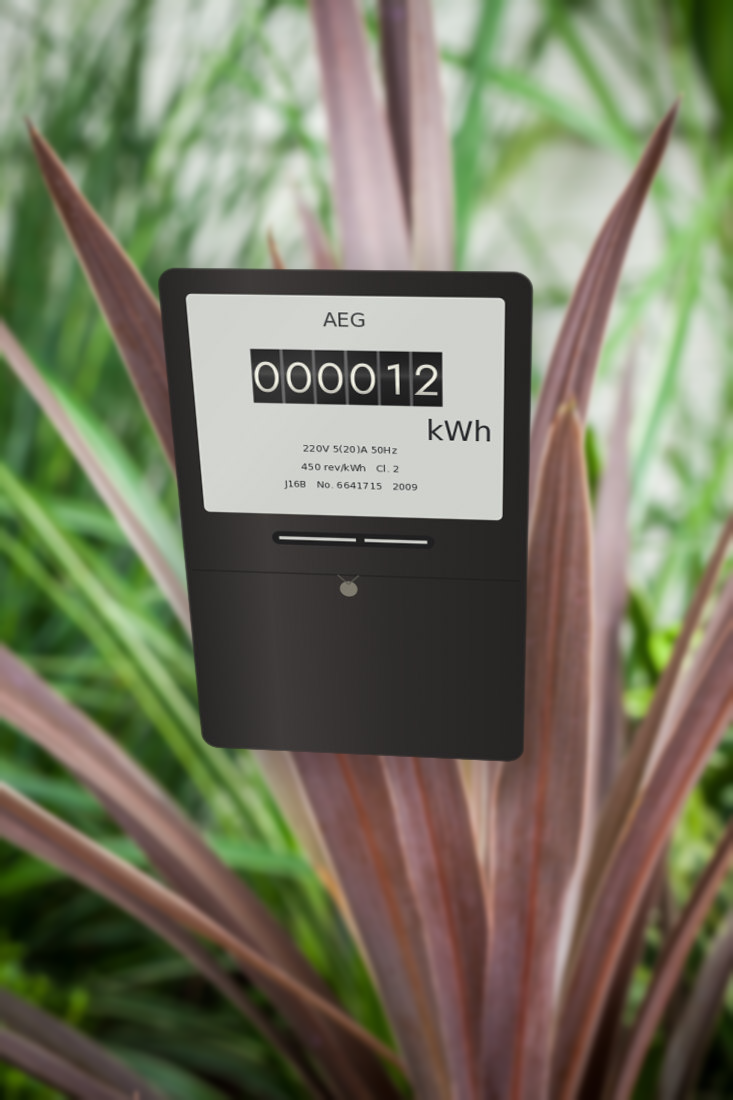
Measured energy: **12** kWh
